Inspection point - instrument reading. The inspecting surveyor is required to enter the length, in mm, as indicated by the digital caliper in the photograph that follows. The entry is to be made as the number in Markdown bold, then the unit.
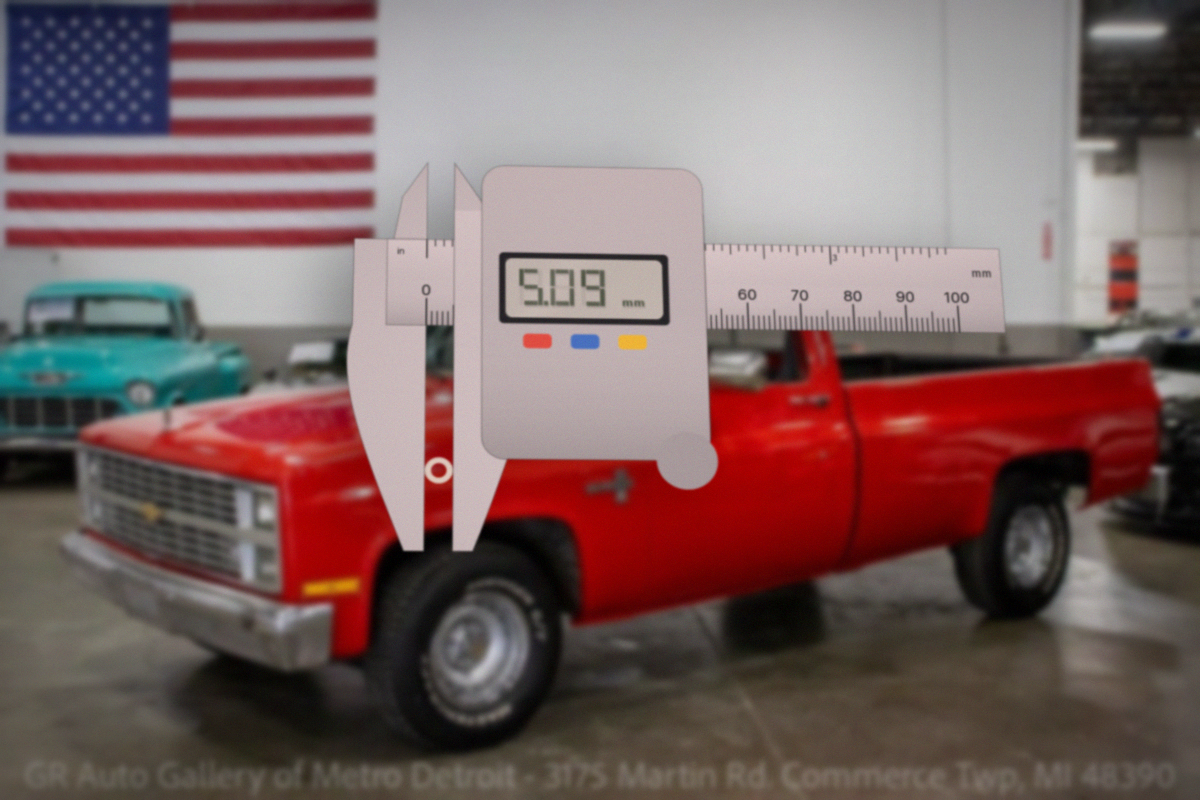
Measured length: **5.09** mm
